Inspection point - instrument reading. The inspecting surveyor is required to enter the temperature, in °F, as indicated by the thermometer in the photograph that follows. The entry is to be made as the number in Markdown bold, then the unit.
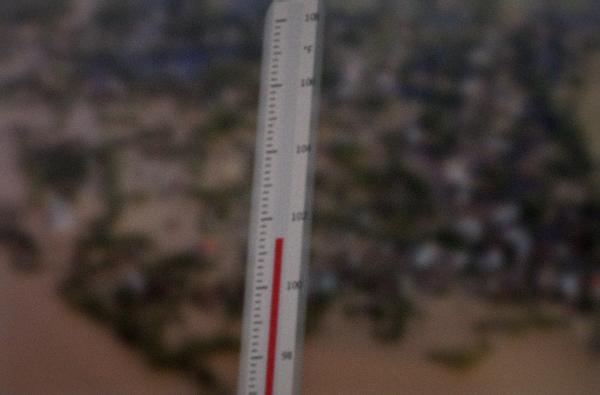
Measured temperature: **101.4** °F
